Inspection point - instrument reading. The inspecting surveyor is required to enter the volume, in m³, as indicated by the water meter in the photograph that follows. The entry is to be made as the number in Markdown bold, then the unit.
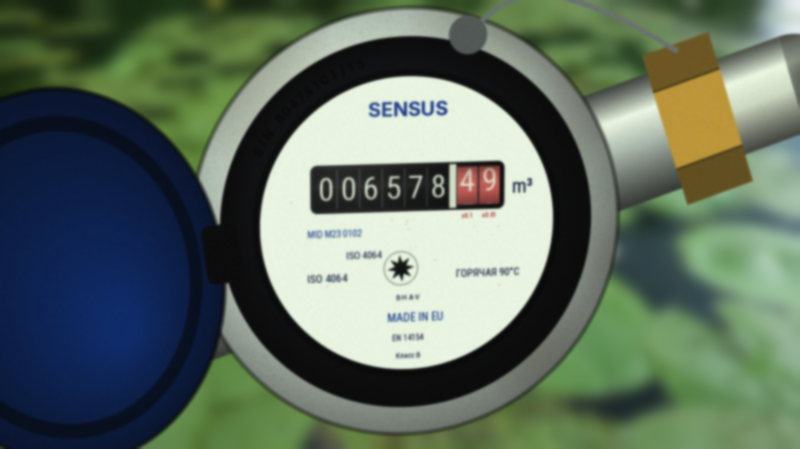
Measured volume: **6578.49** m³
